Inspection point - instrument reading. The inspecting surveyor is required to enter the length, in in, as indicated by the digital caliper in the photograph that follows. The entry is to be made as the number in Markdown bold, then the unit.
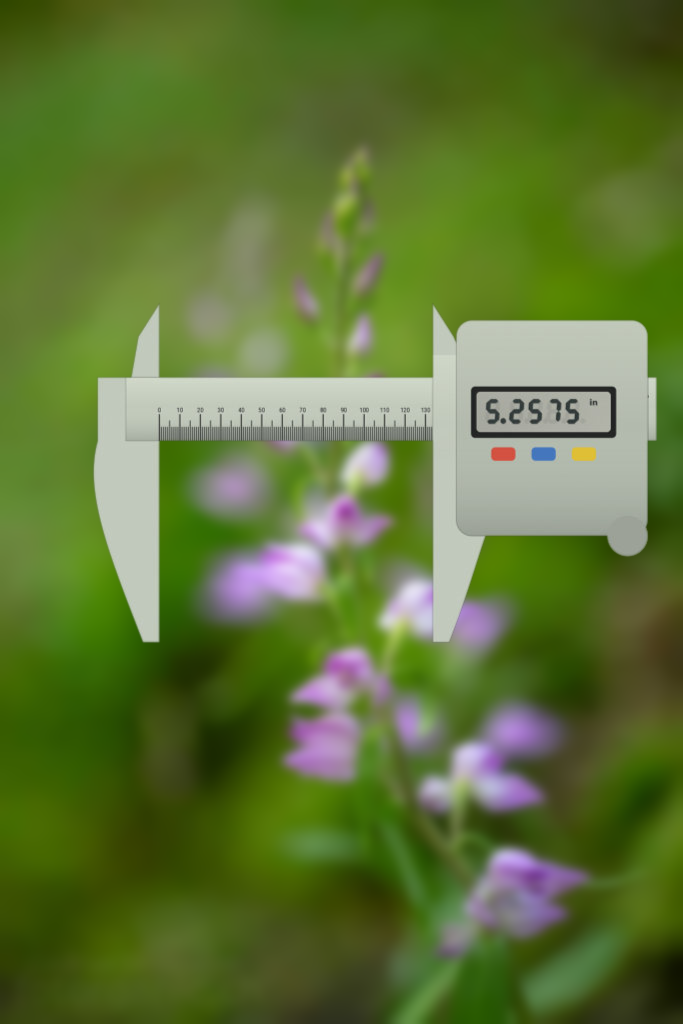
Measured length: **5.2575** in
